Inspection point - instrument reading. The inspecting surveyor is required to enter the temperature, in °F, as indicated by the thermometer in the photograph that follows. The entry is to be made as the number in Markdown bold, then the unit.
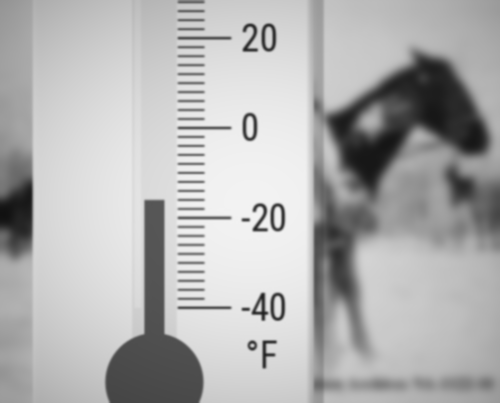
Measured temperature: **-16** °F
